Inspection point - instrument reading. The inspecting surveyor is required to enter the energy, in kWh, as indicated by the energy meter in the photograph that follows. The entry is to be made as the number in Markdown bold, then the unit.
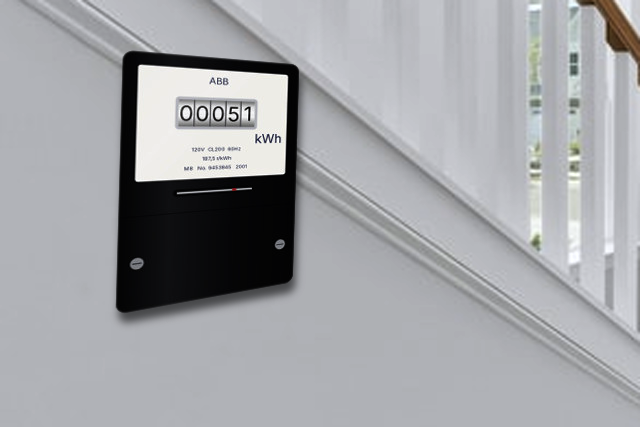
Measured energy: **51** kWh
